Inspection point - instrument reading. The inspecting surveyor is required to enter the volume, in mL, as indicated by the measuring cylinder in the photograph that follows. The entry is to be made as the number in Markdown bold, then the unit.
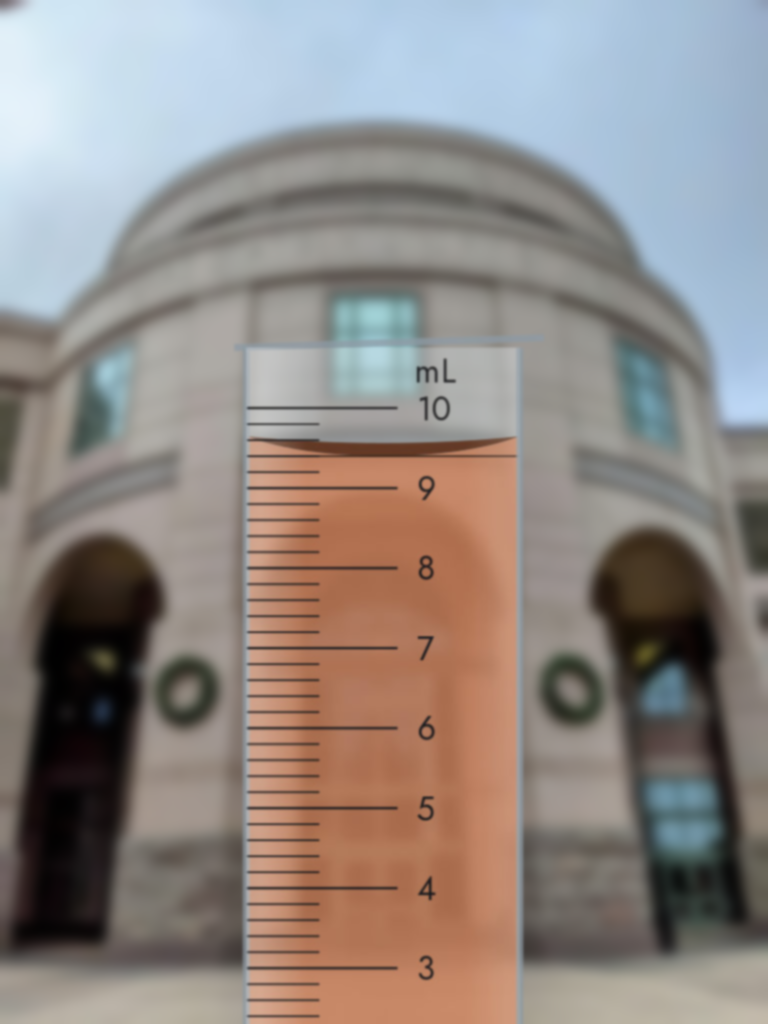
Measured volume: **9.4** mL
